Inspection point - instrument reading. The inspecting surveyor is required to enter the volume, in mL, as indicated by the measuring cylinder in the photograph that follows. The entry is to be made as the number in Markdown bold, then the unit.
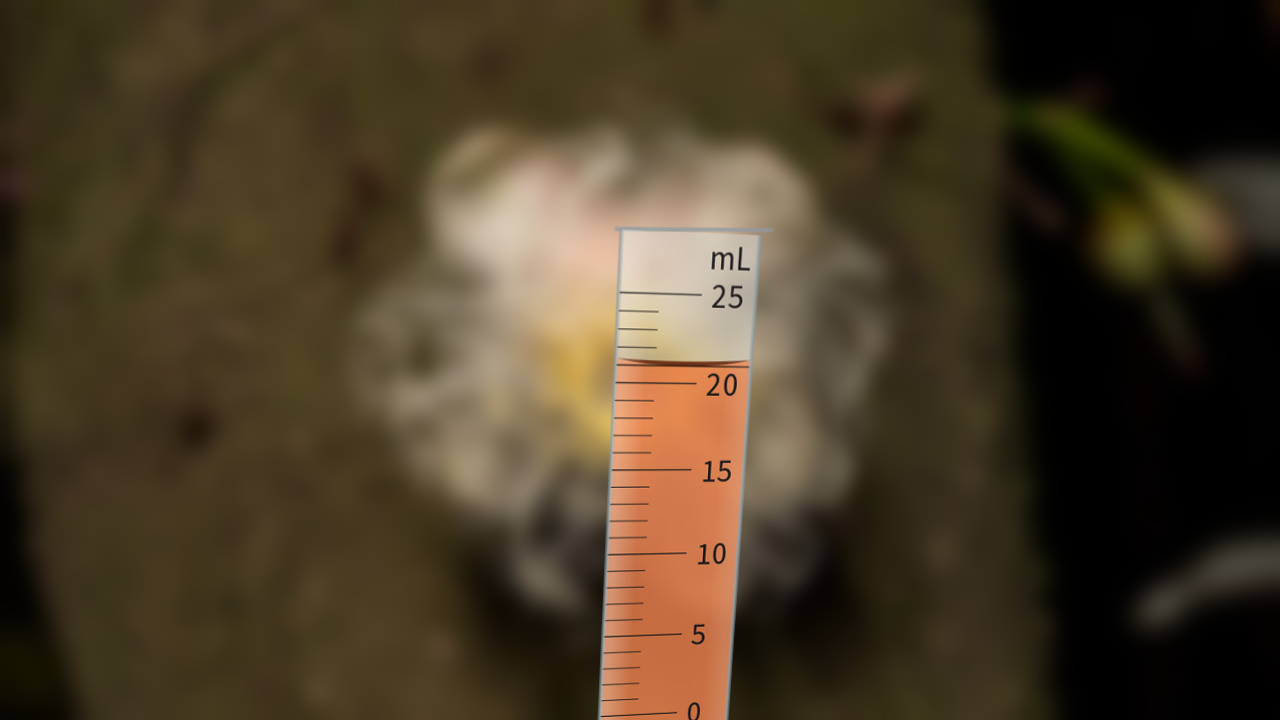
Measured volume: **21** mL
